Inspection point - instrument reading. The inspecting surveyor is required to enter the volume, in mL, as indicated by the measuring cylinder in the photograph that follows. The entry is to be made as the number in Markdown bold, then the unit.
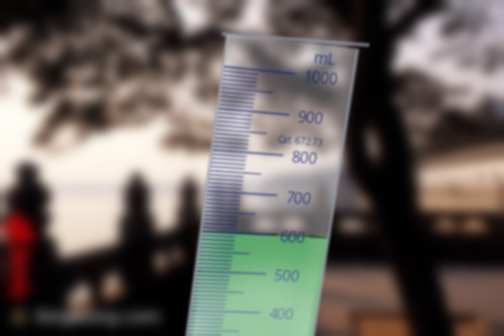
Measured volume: **600** mL
